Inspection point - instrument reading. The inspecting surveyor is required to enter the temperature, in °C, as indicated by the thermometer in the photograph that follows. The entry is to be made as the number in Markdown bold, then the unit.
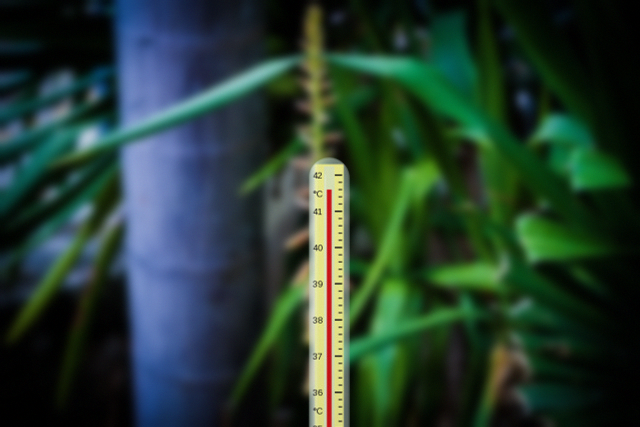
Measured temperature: **41.6** °C
